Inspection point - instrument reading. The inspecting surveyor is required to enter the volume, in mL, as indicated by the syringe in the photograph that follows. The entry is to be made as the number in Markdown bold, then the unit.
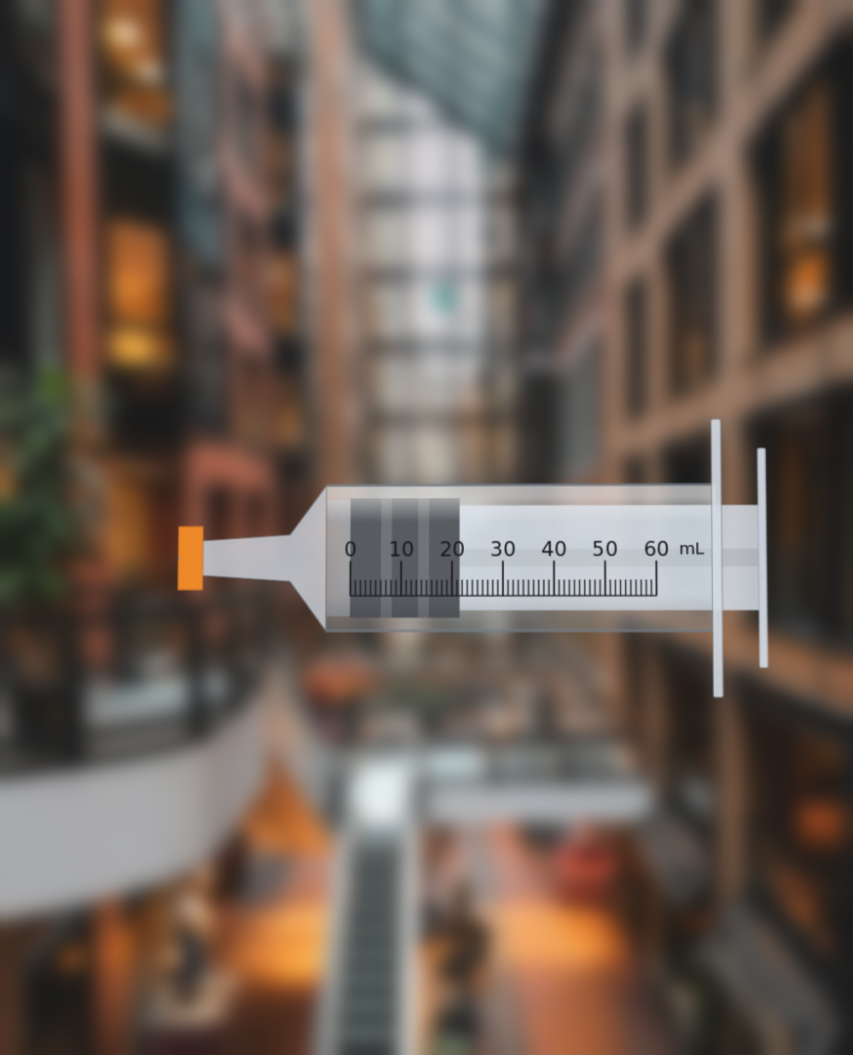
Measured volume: **0** mL
